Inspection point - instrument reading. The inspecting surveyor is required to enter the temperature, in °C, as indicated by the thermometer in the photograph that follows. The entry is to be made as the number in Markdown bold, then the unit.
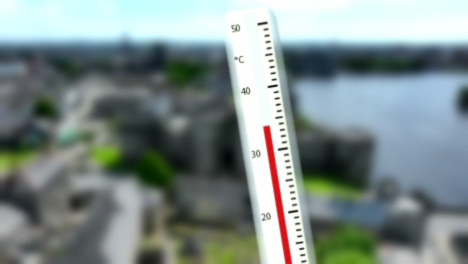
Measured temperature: **34** °C
